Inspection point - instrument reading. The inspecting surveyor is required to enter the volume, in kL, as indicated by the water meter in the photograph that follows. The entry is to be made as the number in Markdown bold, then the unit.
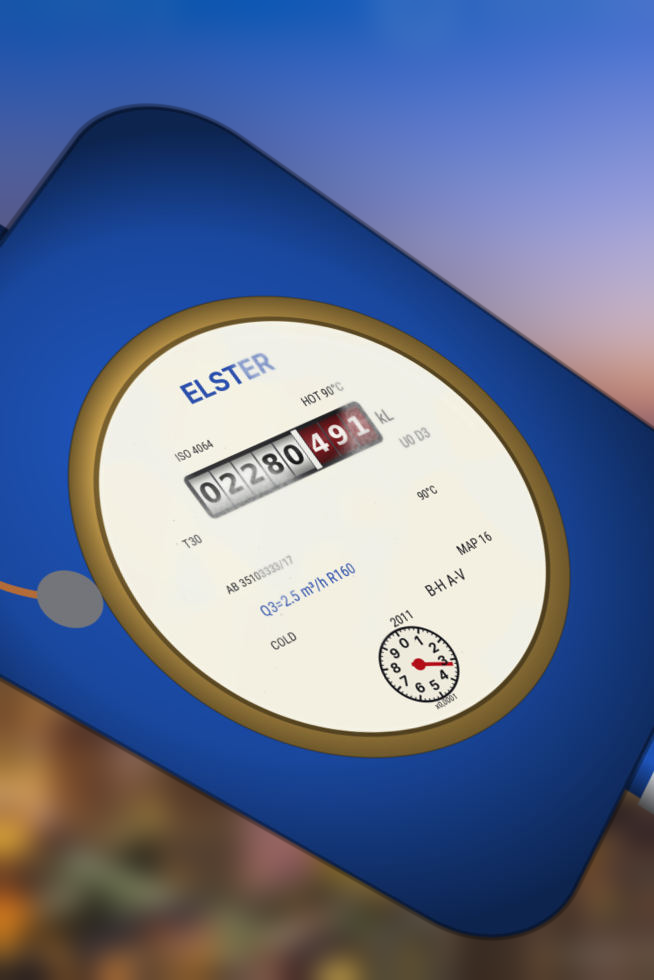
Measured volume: **2280.4913** kL
